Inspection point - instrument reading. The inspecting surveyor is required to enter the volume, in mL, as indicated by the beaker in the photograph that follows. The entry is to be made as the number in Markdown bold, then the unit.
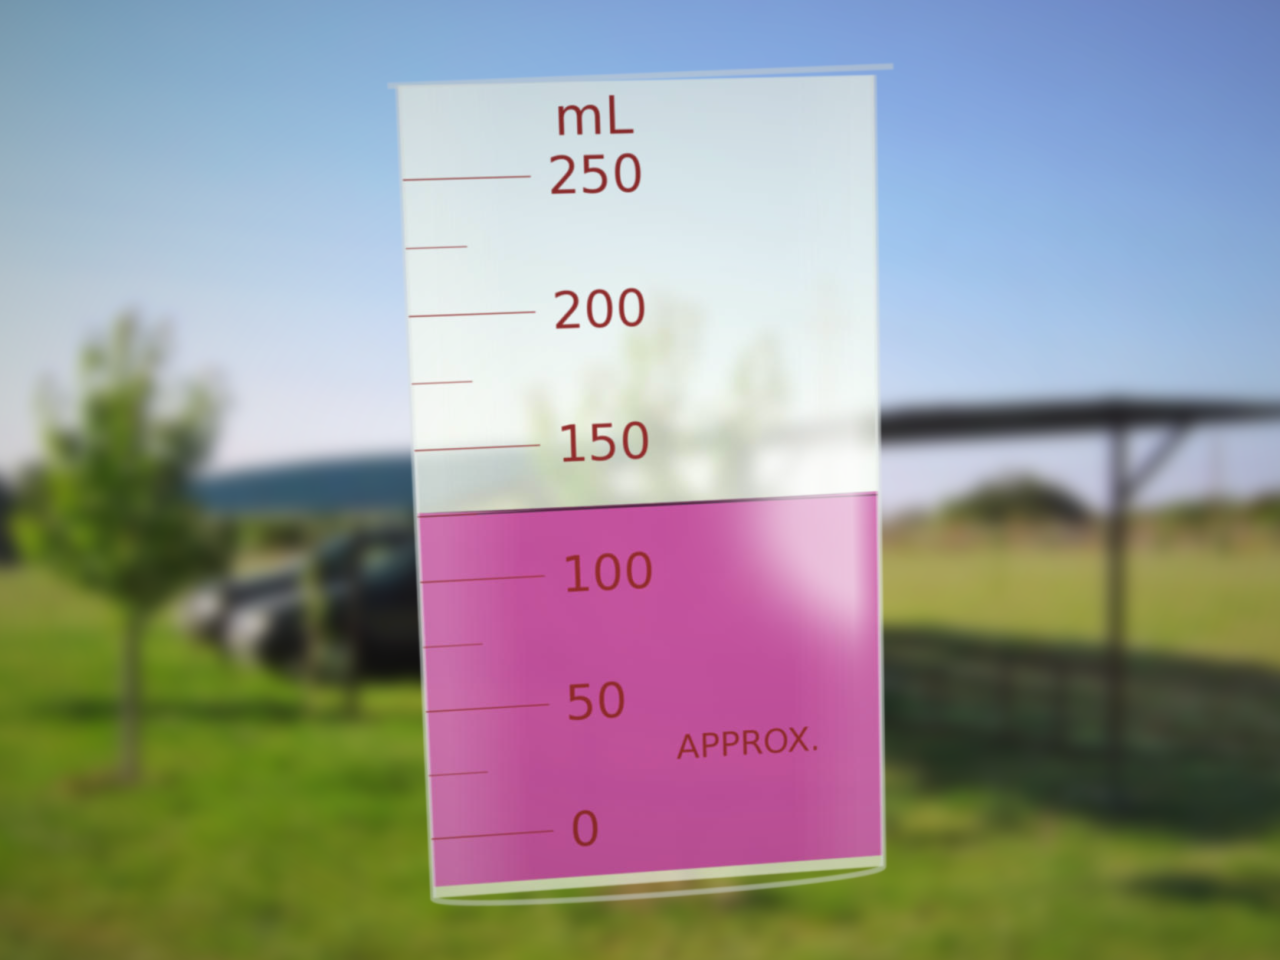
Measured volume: **125** mL
